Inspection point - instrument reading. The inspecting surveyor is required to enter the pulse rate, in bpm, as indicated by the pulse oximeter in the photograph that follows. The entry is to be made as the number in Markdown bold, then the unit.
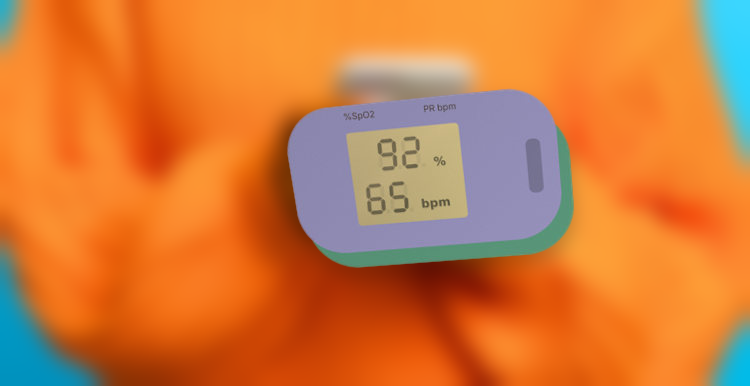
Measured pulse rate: **65** bpm
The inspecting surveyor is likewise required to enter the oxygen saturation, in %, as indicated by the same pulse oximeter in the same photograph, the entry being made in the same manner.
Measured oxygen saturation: **92** %
